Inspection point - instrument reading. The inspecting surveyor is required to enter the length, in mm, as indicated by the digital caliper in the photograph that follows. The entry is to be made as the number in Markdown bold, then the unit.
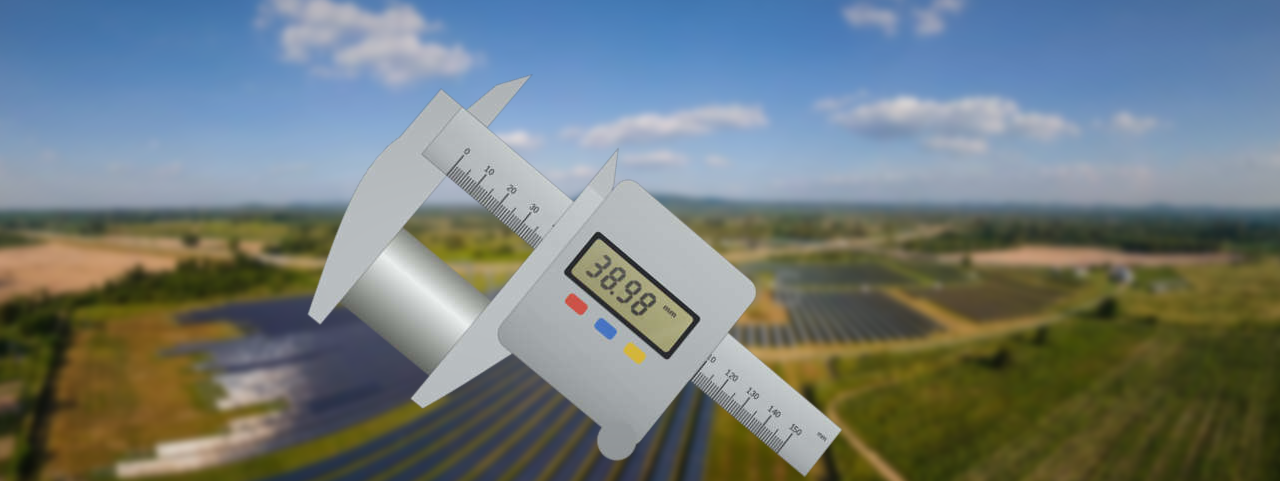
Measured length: **38.98** mm
